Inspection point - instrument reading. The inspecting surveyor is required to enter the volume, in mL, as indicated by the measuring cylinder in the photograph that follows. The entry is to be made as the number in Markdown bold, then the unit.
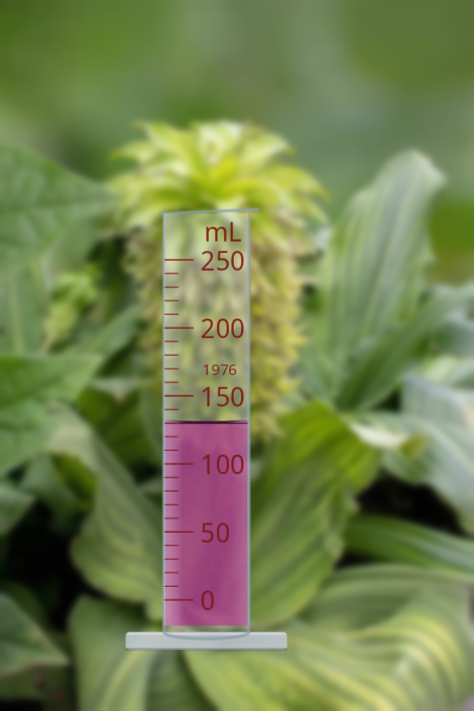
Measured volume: **130** mL
